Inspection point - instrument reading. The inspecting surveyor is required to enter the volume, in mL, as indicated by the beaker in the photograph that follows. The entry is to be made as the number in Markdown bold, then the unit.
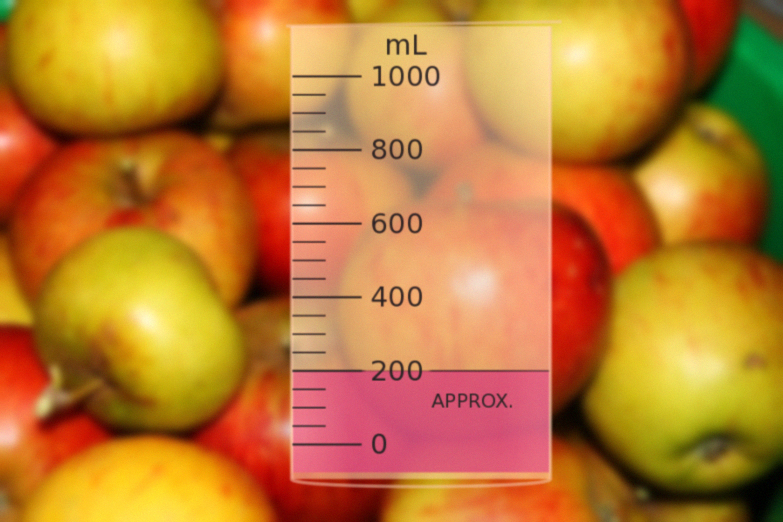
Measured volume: **200** mL
